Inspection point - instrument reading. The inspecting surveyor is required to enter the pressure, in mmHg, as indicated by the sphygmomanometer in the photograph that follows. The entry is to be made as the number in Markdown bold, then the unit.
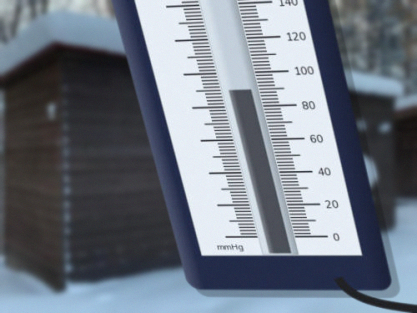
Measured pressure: **90** mmHg
